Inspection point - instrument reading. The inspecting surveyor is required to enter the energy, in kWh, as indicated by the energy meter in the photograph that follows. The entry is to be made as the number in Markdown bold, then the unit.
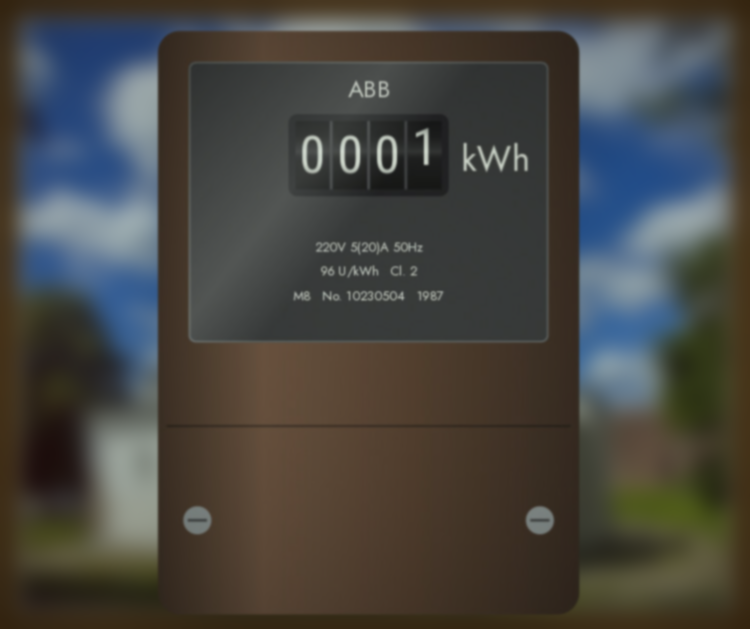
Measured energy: **1** kWh
